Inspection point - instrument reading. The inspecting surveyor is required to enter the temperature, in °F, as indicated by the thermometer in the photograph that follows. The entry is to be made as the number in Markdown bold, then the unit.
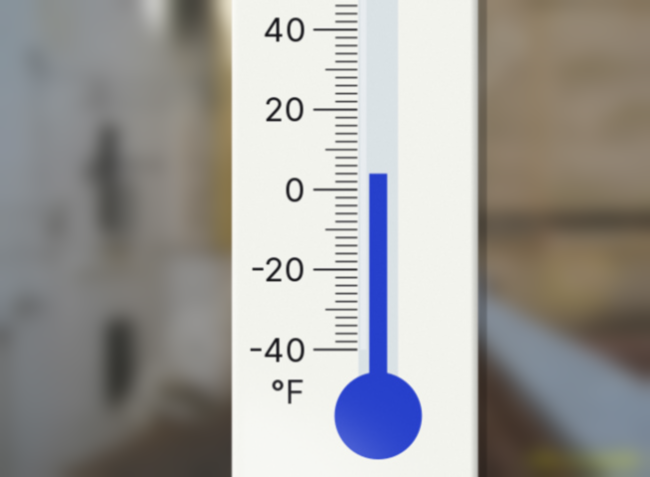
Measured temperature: **4** °F
